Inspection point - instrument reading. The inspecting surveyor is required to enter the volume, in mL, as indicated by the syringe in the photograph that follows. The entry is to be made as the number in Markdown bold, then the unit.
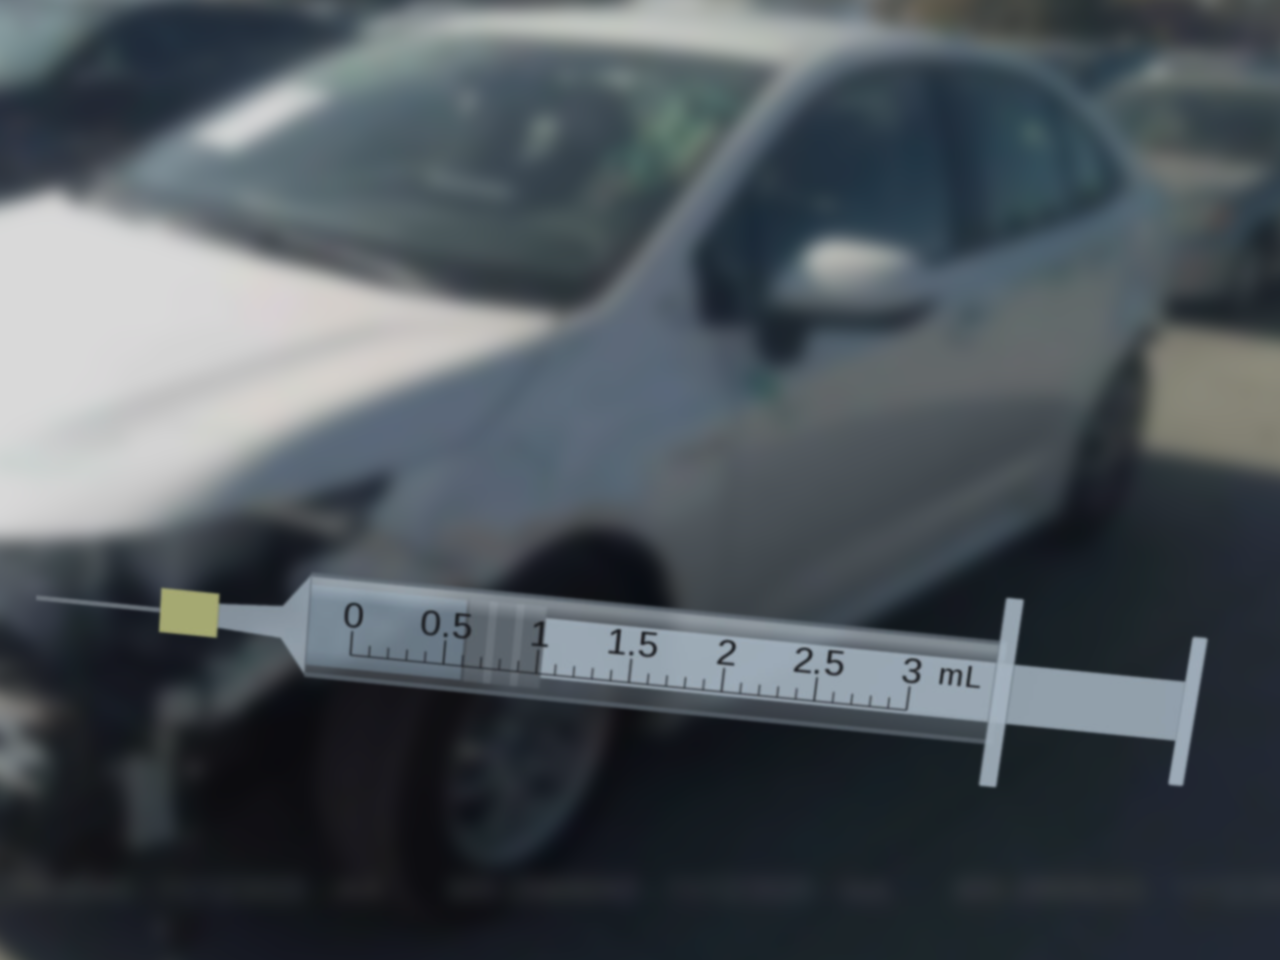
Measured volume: **0.6** mL
